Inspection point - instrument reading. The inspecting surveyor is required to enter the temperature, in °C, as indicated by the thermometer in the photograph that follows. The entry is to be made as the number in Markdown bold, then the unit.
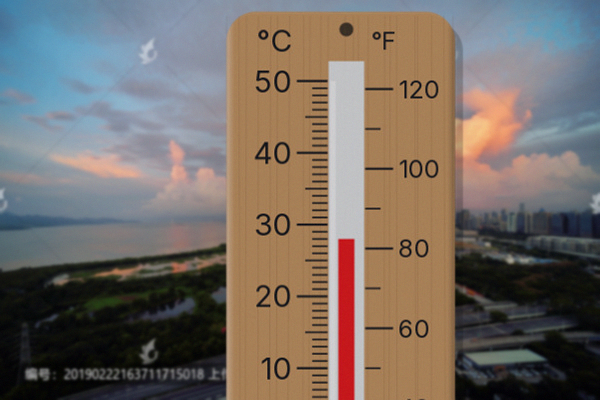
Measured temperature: **28** °C
